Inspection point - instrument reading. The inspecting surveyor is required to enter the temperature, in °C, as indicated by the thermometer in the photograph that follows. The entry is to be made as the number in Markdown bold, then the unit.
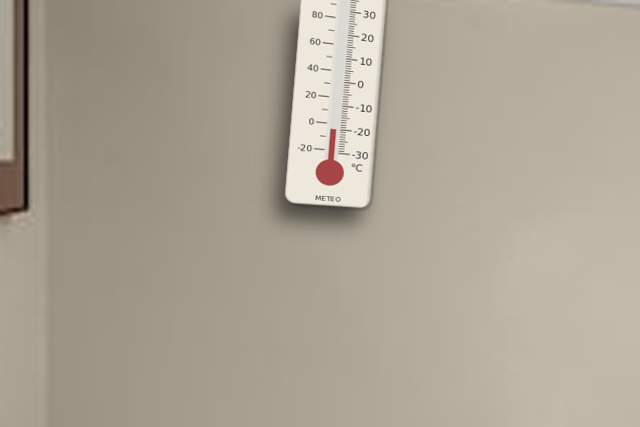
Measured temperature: **-20** °C
